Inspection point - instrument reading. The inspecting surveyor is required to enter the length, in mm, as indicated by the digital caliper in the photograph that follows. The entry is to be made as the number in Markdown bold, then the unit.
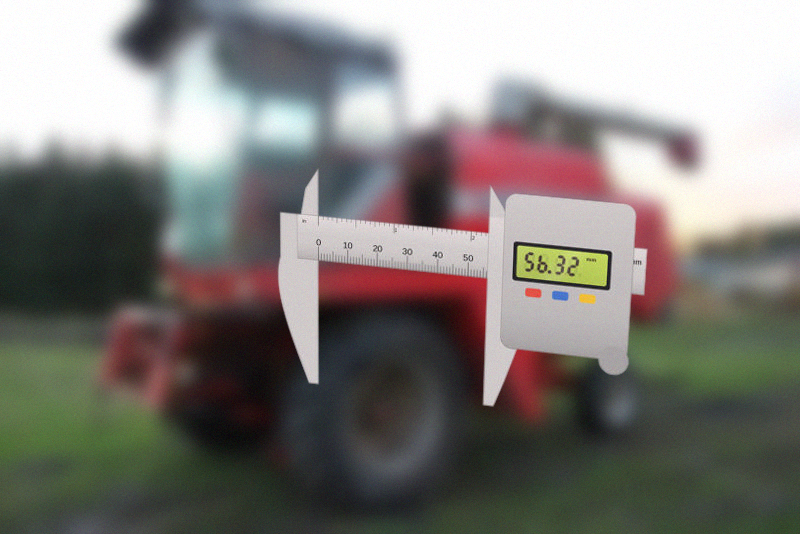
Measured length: **56.32** mm
